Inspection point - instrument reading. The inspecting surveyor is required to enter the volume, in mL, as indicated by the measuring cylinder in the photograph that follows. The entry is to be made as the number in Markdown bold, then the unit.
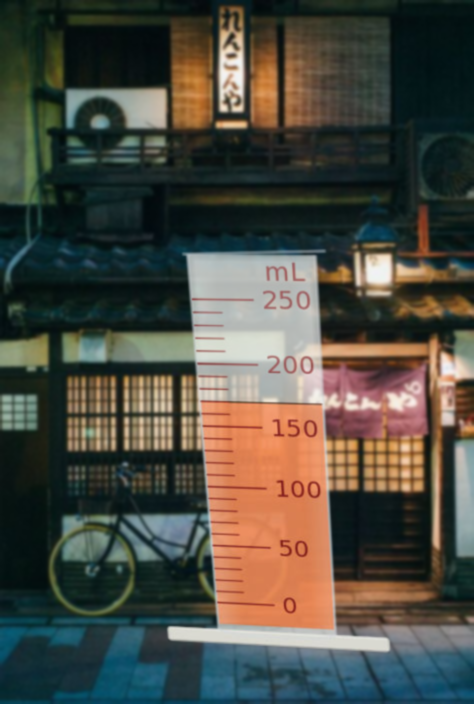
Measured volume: **170** mL
